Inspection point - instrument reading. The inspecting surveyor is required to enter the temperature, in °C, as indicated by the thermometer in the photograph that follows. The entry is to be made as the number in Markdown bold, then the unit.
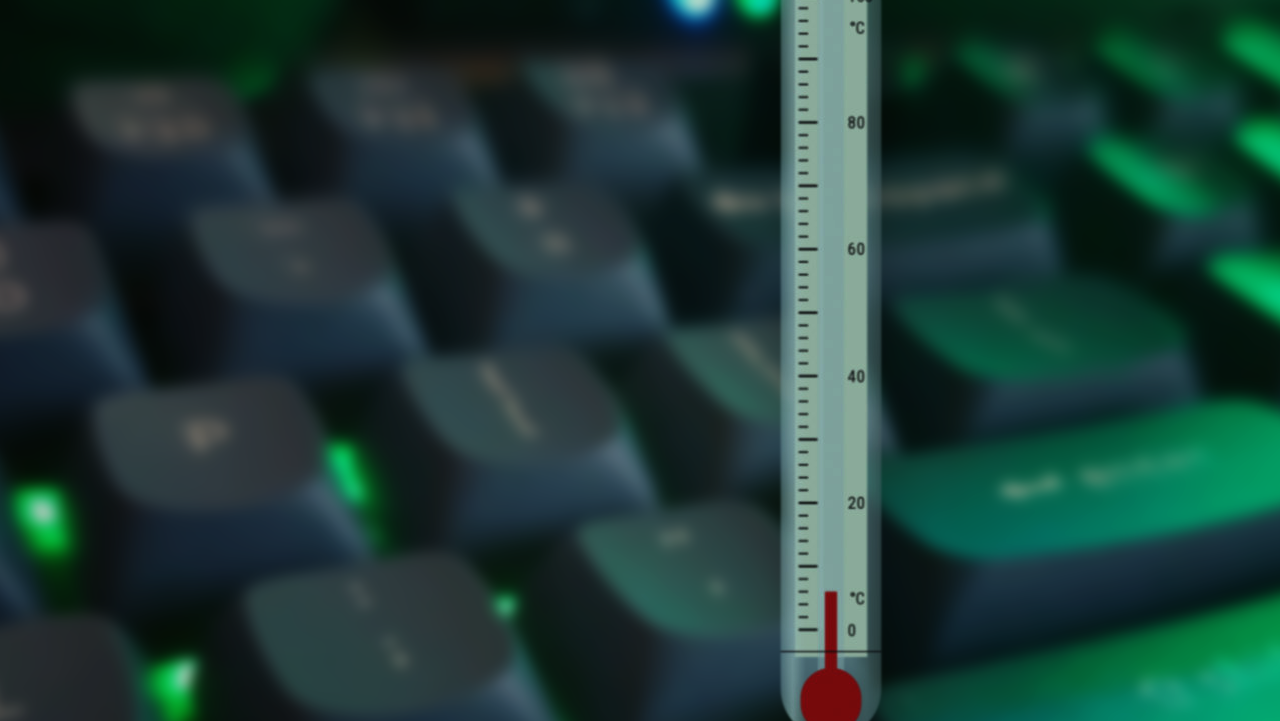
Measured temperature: **6** °C
